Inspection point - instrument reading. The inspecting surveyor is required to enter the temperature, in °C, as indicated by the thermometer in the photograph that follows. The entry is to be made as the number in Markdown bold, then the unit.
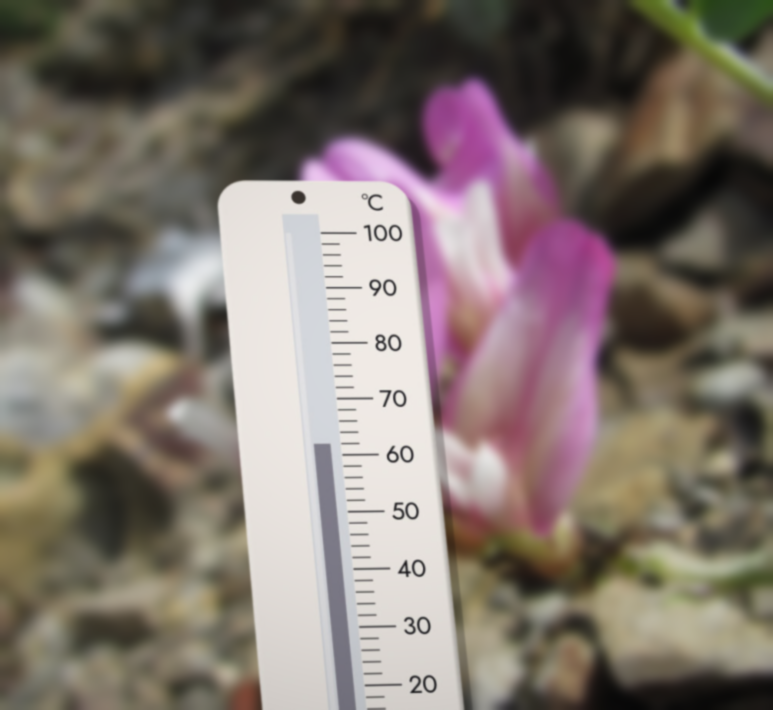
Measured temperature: **62** °C
